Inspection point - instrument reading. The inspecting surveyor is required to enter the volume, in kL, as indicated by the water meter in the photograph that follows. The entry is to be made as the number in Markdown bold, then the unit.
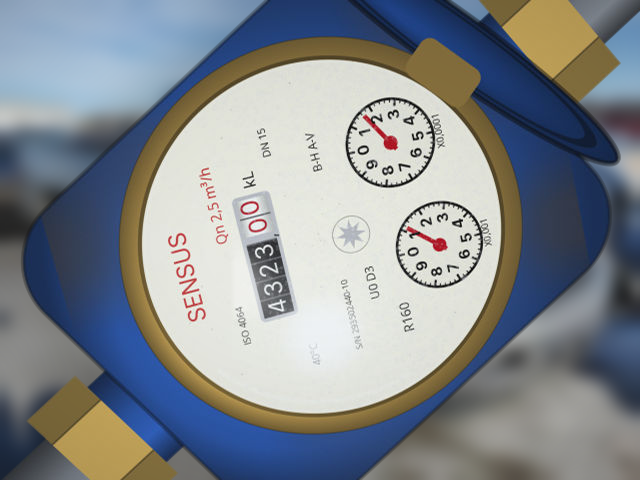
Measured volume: **4323.0011** kL
